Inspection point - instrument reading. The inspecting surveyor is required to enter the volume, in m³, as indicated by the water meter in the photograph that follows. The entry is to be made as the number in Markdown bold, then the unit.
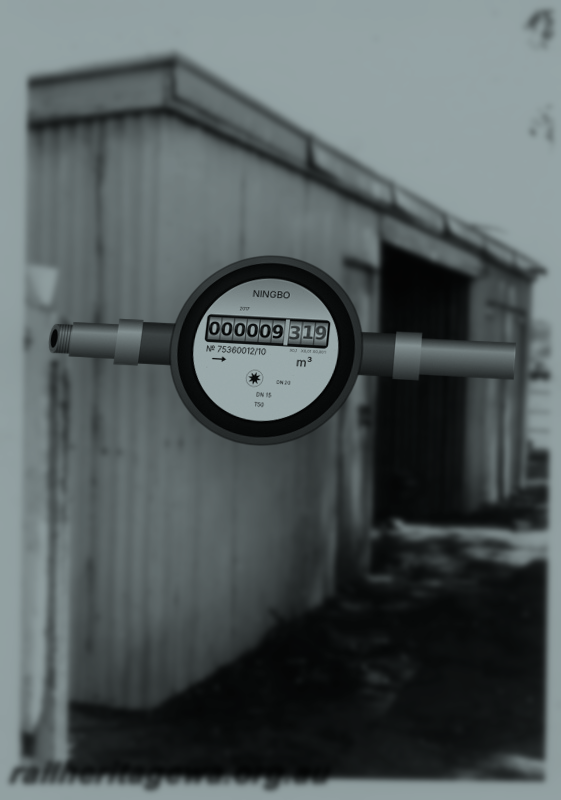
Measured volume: **9.319** m³
